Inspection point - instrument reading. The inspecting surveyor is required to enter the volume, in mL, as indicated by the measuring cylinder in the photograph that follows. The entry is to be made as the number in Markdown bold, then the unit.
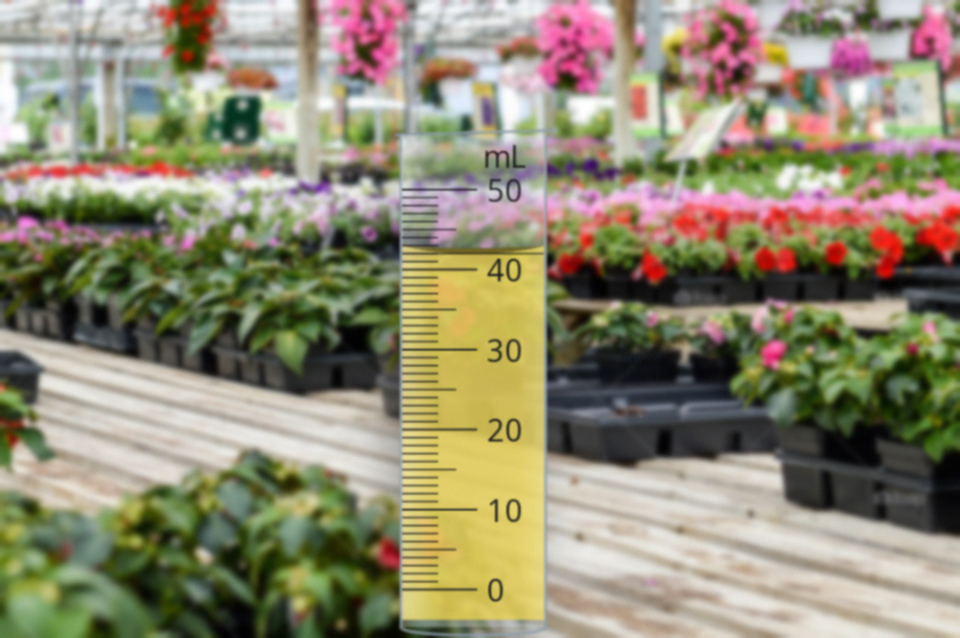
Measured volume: **42** mL
